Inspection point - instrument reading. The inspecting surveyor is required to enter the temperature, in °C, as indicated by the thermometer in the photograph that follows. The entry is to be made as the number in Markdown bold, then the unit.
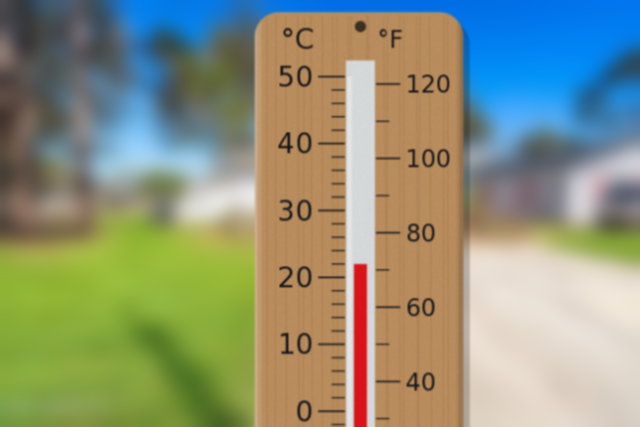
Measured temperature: **22** °C
